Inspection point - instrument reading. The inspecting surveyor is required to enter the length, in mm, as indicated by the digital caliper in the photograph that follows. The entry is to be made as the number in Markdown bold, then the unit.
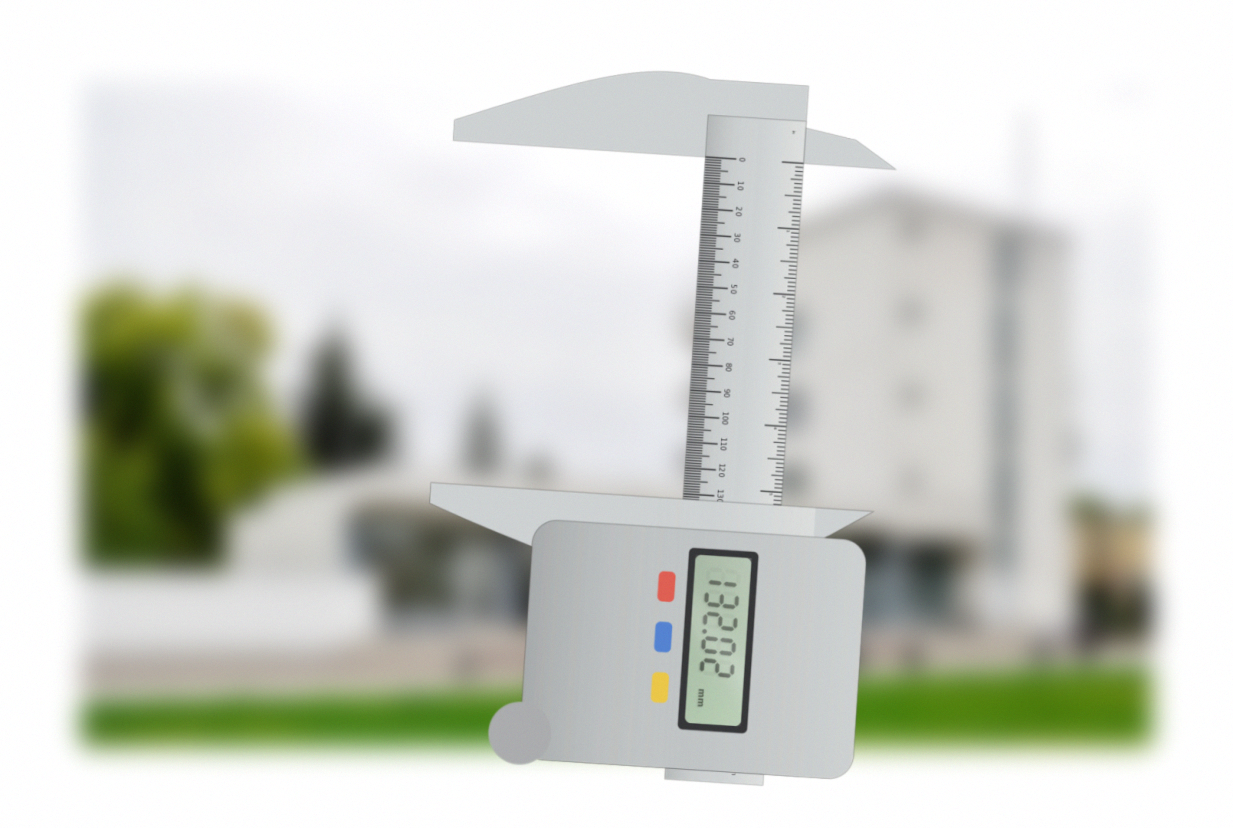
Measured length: **132.02** mm
